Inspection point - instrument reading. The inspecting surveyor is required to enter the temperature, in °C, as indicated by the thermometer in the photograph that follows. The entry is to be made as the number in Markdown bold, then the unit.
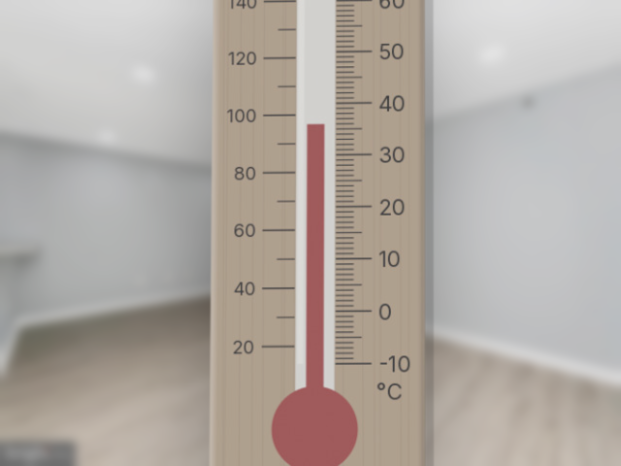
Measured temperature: **36** °C
